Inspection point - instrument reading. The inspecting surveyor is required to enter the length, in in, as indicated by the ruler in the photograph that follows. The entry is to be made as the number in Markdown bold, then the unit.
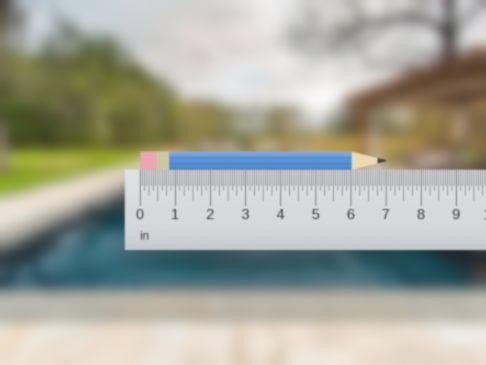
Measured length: **7** in
